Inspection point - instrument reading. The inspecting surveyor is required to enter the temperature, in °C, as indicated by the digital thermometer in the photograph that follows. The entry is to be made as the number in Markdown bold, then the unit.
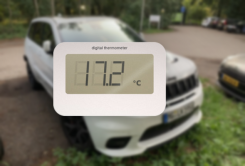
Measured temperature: **17.2** °C
